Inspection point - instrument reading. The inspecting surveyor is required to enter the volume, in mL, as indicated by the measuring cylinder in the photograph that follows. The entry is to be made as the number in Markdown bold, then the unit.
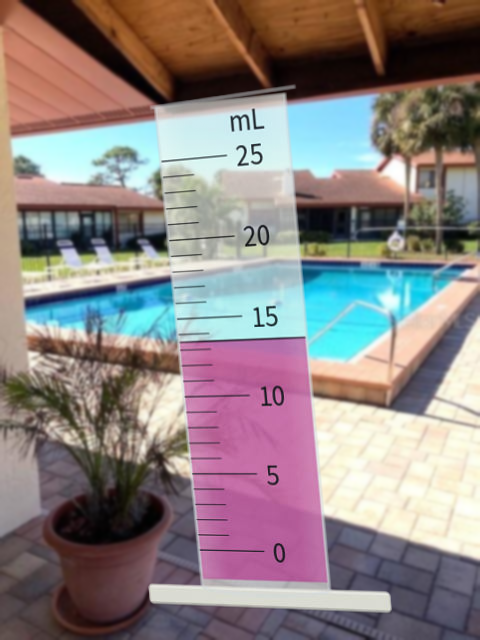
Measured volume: **13.5** mL
